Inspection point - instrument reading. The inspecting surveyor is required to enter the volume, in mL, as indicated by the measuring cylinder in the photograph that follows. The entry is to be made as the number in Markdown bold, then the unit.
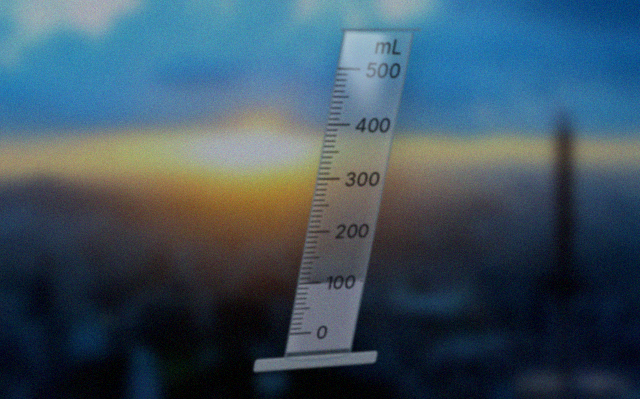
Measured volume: **100** mL
